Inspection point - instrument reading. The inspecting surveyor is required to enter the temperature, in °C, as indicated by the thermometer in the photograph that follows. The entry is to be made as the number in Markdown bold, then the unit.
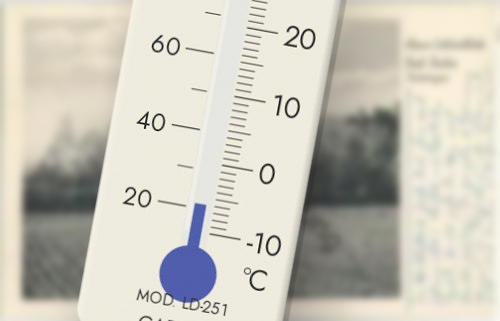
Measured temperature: **-6** °C
